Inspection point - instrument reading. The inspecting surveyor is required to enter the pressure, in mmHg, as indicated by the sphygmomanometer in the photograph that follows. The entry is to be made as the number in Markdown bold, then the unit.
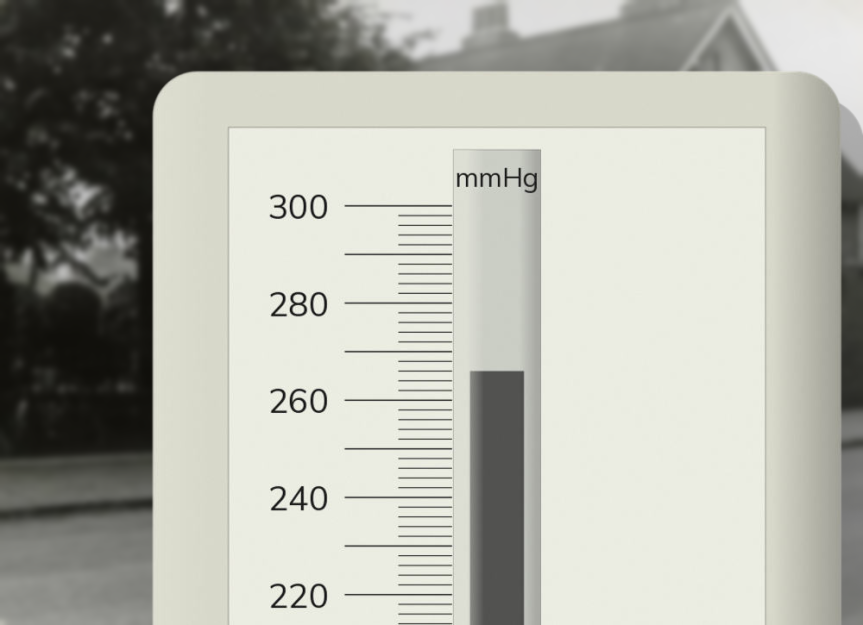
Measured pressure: **266** mmHg
